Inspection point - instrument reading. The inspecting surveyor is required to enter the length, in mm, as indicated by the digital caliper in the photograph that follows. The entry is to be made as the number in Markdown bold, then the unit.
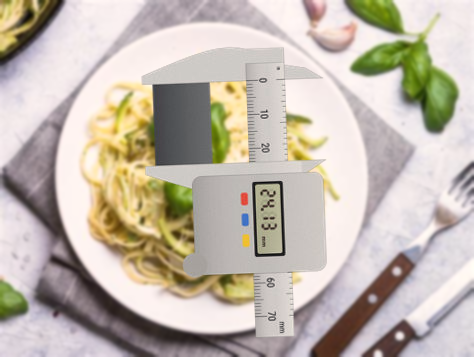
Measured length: **24.13** mm
